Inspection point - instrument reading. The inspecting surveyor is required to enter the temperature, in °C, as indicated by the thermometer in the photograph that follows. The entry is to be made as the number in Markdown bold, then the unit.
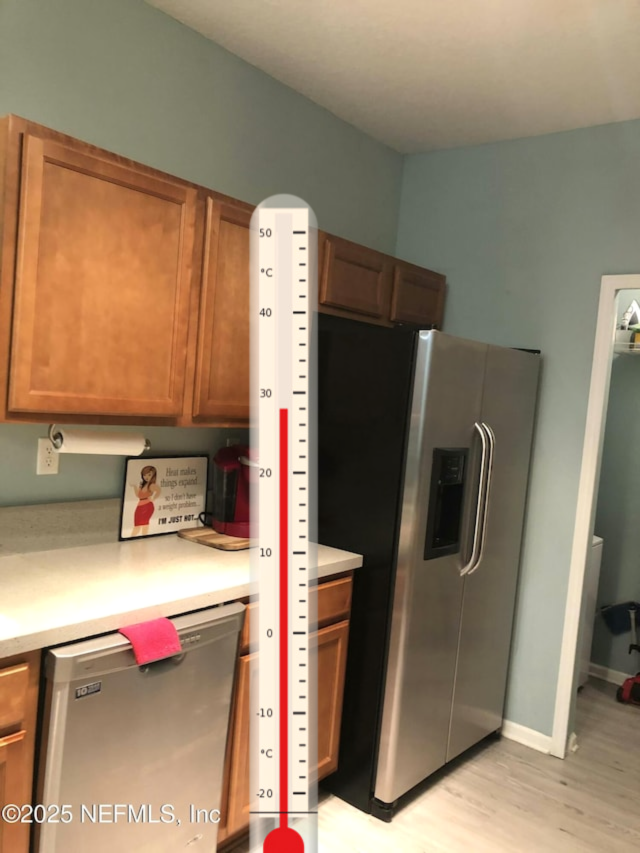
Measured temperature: **28** °C
